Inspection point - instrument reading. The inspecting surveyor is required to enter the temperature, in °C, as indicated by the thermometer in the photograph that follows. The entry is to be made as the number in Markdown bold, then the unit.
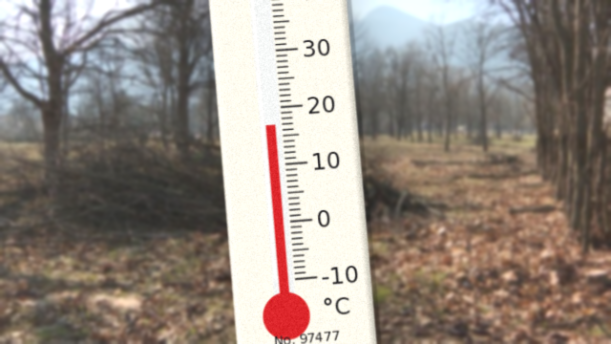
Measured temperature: **17** °C
